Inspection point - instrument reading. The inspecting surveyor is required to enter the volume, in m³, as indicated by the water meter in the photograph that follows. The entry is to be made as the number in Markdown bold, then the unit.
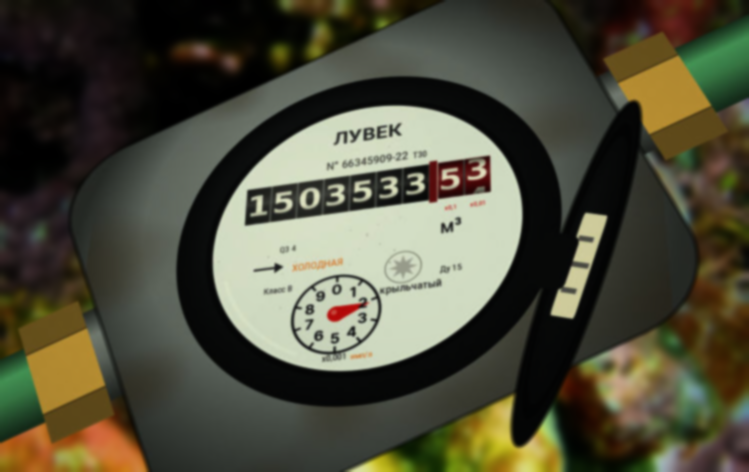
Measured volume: **1503533.532** m³
